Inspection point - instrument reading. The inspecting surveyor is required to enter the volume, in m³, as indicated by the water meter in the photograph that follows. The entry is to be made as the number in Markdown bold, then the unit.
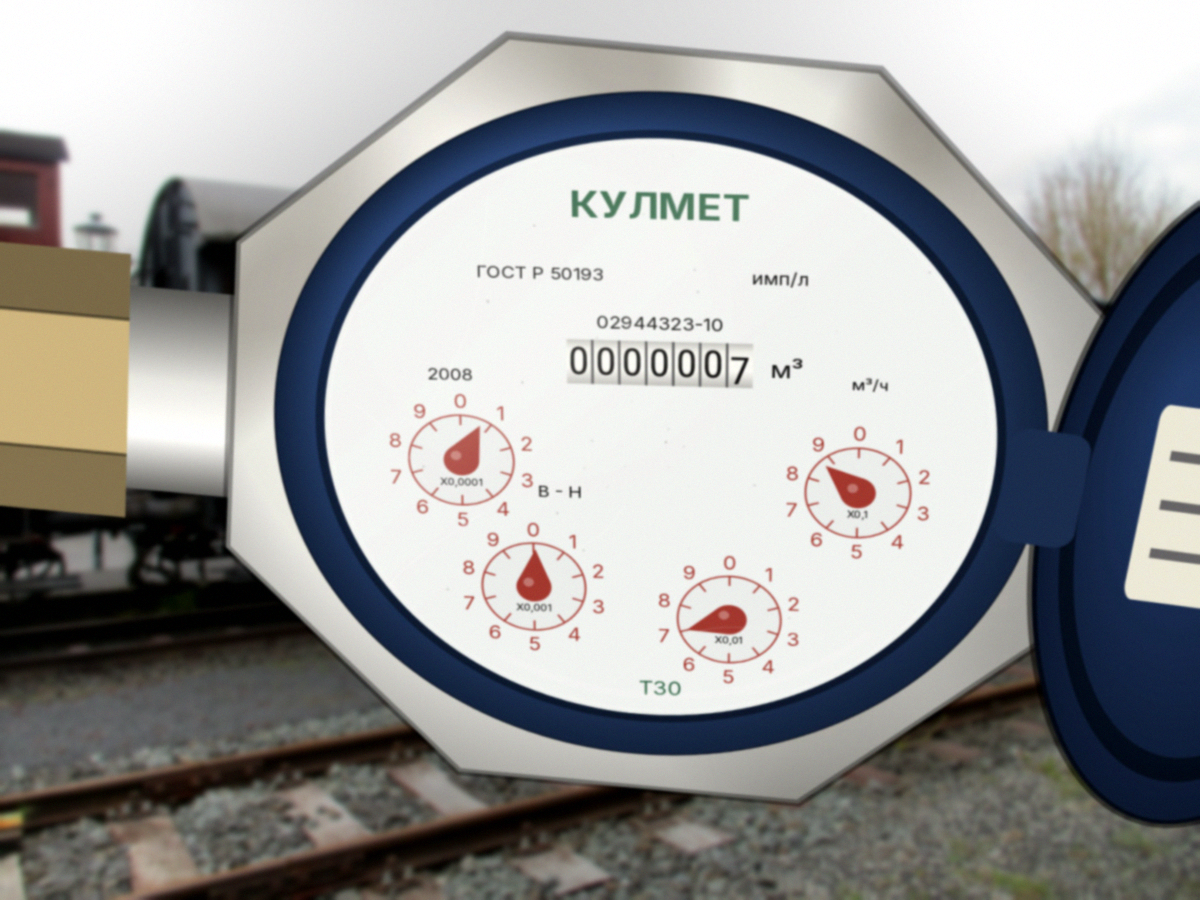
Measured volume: **6.8700** m³
